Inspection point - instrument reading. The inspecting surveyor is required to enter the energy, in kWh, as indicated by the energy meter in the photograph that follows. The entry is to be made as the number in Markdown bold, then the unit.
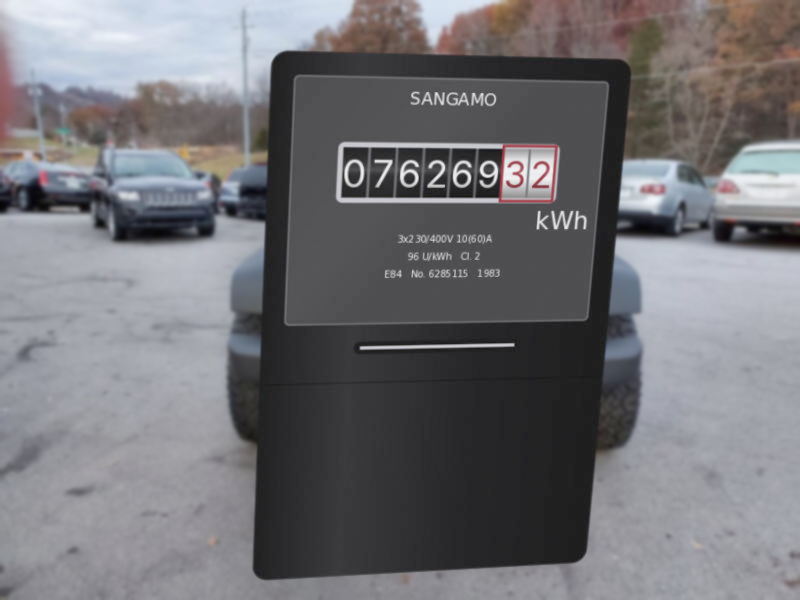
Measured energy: **76269.32** kWh
